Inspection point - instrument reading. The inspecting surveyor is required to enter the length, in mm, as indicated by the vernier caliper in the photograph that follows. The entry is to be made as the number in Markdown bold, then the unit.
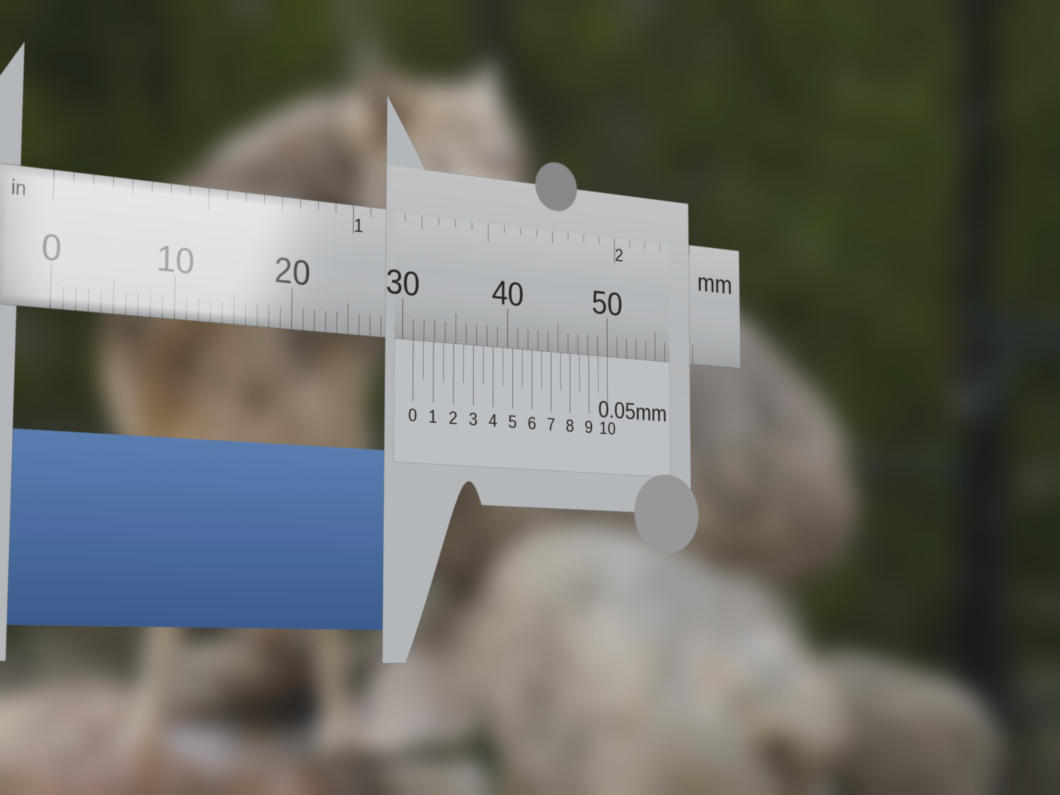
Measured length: **31.0** mm
